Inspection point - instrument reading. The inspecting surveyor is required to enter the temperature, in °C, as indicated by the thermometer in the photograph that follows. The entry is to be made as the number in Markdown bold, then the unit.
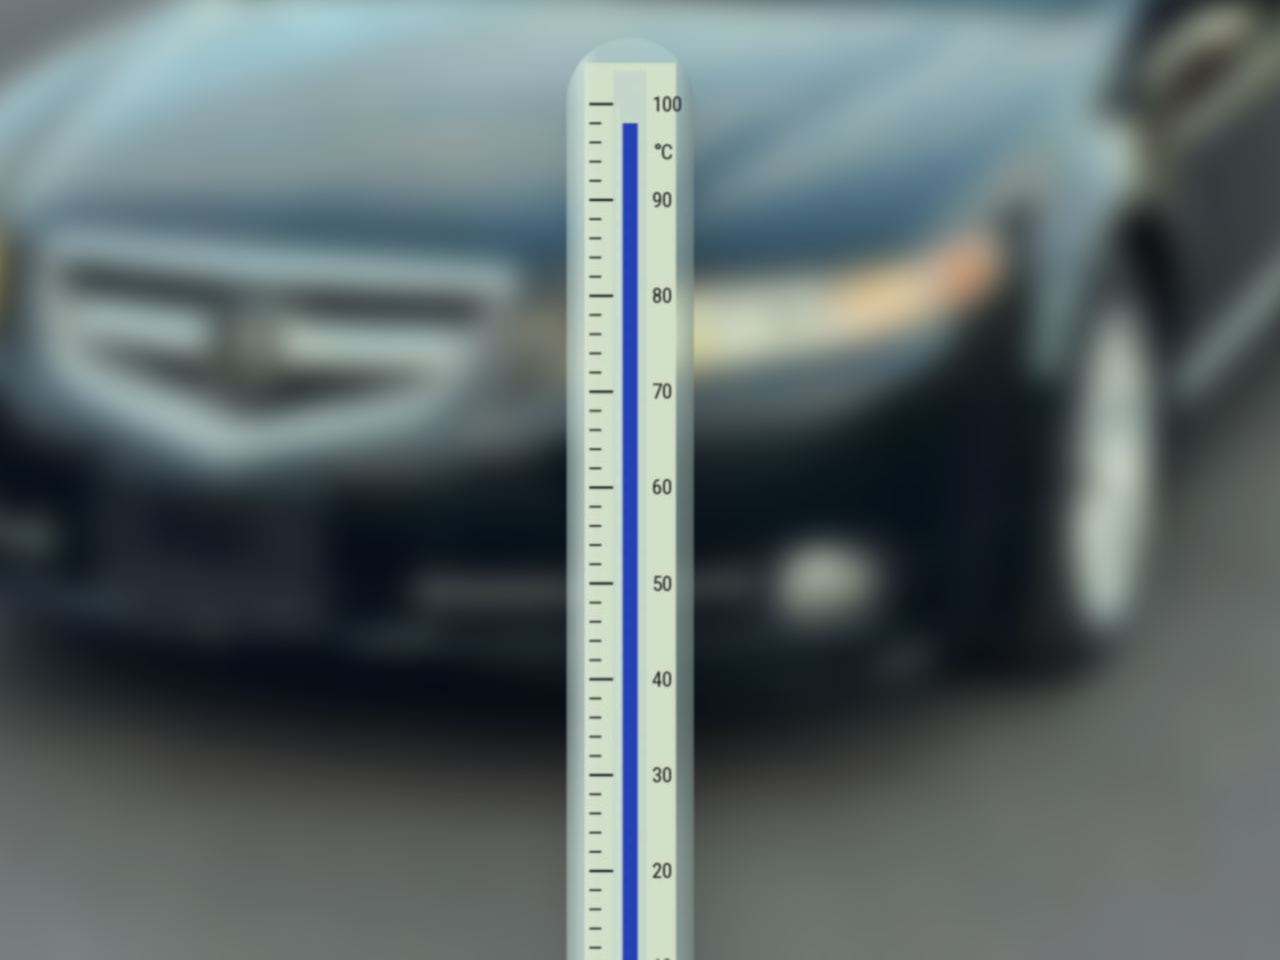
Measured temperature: **98** °C
